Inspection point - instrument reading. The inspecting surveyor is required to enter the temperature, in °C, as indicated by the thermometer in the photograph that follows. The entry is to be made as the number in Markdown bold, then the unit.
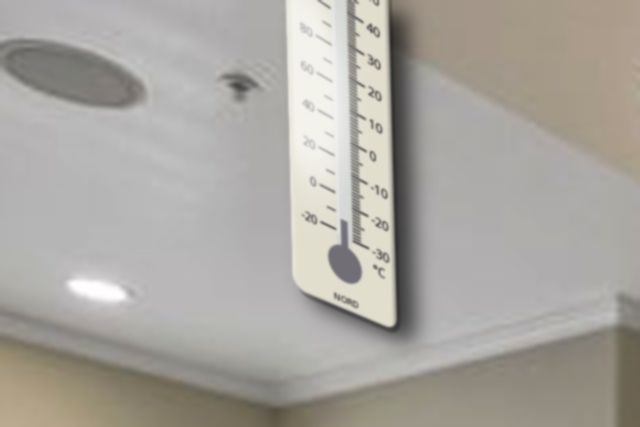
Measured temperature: **-25** °C
